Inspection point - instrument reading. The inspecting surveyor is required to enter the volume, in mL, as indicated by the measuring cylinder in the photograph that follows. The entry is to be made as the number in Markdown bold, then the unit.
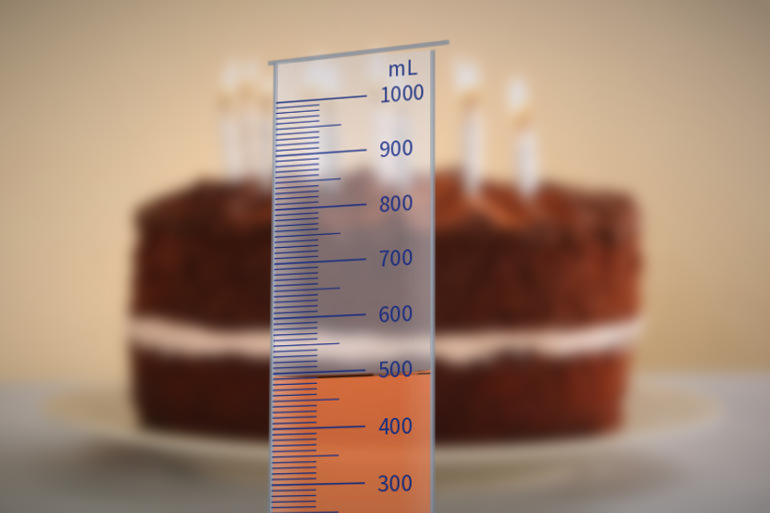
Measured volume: **490** mL
